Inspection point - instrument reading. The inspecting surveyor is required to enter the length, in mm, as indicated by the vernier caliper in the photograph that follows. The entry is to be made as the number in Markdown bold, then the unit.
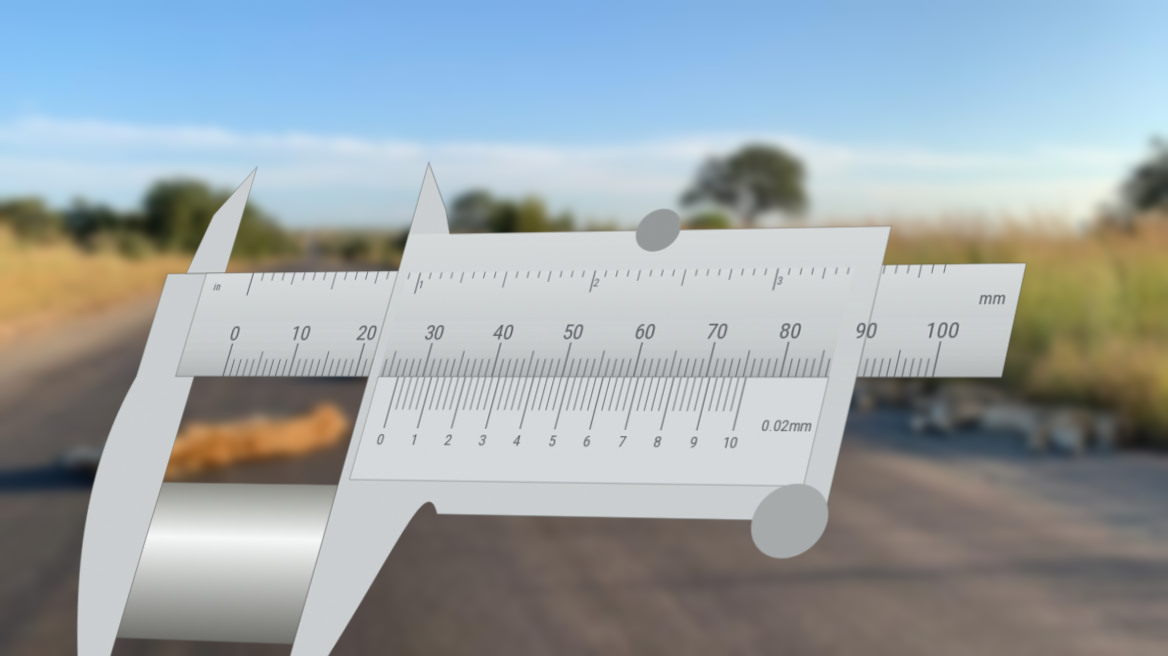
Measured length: **26.4** mm
